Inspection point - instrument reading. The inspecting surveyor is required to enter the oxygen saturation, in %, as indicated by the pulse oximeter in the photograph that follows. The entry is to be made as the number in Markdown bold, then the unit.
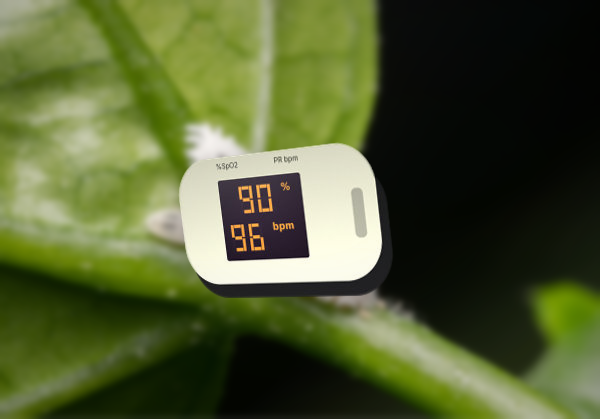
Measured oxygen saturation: **90** %
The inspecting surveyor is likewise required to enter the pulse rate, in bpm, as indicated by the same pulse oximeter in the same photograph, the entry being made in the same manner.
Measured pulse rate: **96** bpm
